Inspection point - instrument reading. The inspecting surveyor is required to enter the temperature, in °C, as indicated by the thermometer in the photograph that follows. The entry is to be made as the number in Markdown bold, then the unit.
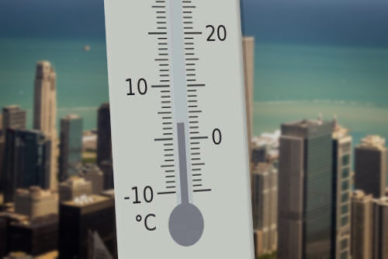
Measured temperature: **3** °C
